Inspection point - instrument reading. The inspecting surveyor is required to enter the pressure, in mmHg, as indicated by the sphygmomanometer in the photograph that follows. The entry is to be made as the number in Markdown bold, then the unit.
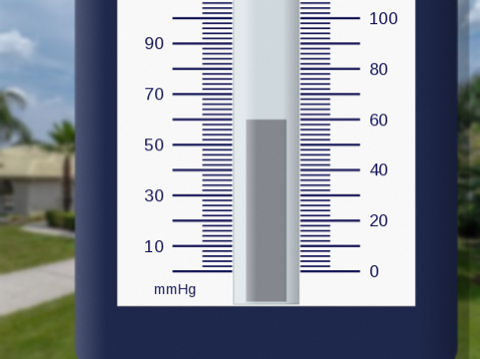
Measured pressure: **60** mmHg
